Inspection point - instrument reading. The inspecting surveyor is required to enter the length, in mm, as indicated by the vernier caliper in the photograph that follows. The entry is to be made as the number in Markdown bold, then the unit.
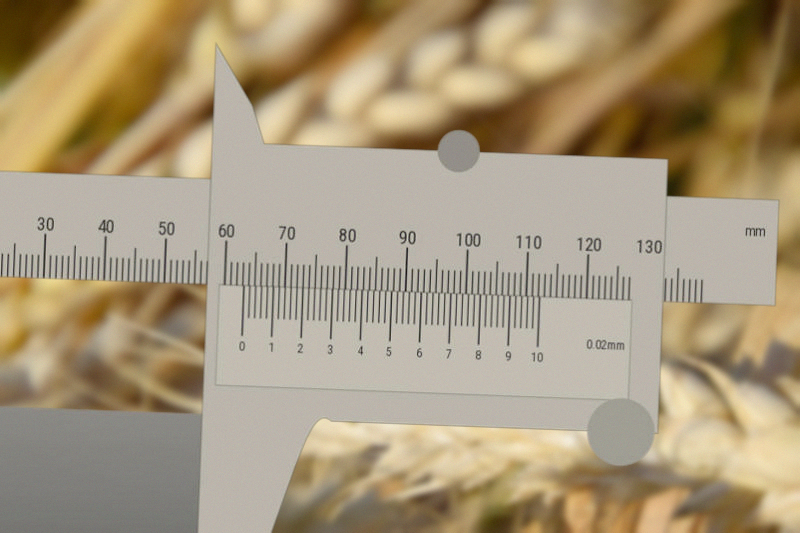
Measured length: **63.2** mm
